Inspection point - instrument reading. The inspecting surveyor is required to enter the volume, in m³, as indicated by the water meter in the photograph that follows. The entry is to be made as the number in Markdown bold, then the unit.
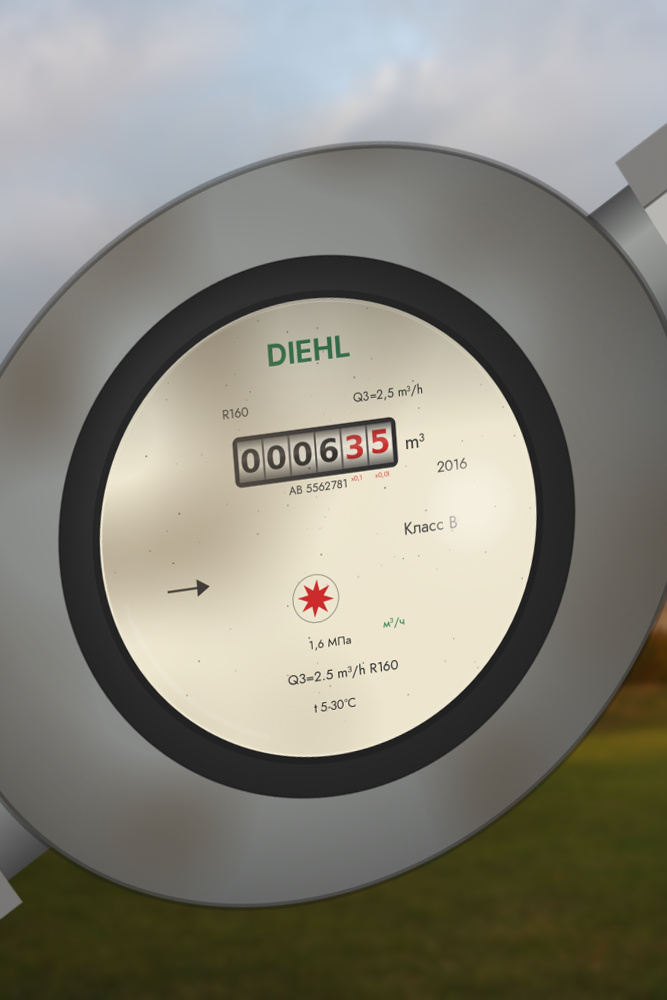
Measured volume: **6.35** m³
